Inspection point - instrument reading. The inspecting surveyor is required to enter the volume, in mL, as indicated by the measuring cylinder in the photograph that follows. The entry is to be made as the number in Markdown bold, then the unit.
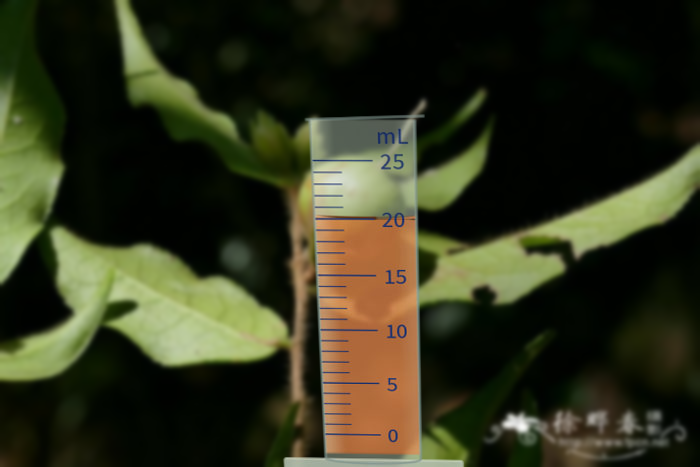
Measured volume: **20** mL
